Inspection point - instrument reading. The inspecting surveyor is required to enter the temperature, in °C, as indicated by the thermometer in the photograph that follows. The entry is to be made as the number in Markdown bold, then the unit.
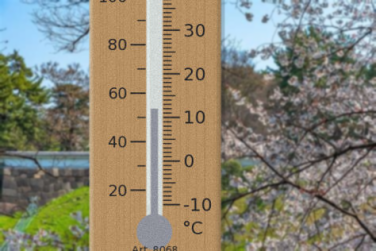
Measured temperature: **12** °C
